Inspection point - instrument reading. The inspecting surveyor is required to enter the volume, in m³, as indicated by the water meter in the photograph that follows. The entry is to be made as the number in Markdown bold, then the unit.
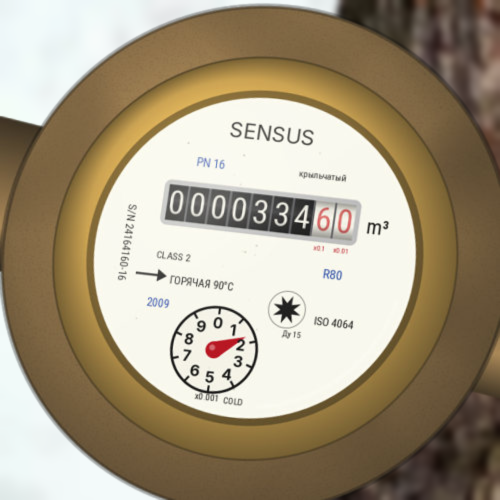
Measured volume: **334.601** m³
